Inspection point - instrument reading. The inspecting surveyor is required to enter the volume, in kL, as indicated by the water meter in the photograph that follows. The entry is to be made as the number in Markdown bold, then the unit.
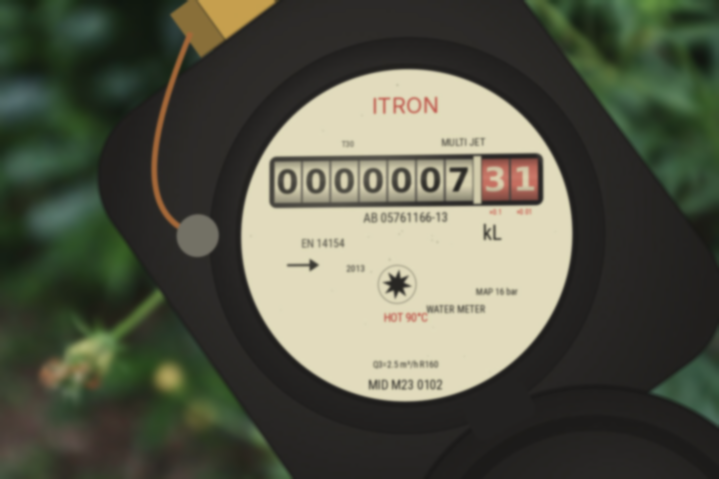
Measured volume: **7.31** kL
